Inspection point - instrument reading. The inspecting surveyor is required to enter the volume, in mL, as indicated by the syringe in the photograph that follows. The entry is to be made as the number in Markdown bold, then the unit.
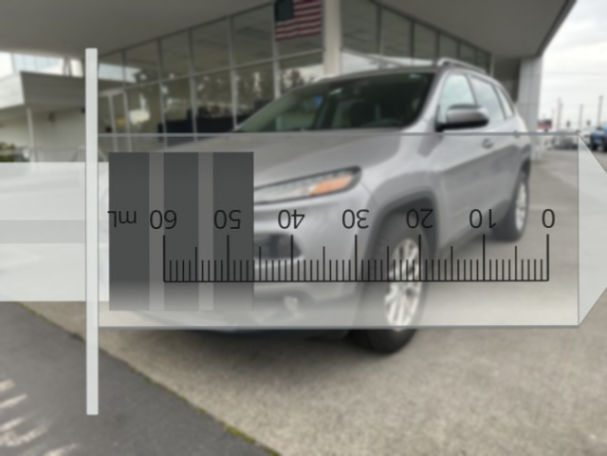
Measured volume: **46** mL
